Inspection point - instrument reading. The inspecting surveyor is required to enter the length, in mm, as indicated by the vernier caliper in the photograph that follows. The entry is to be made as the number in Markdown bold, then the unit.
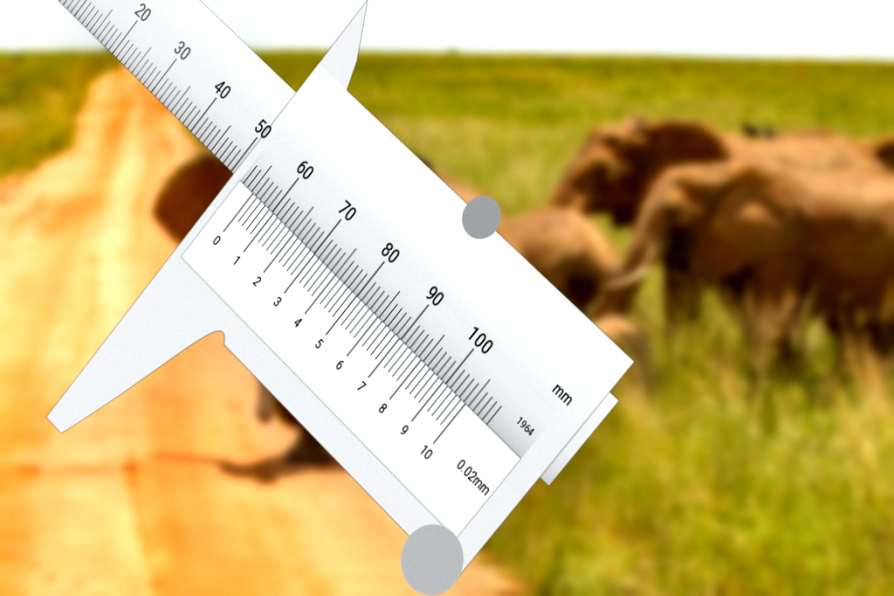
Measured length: **55.4** mm
